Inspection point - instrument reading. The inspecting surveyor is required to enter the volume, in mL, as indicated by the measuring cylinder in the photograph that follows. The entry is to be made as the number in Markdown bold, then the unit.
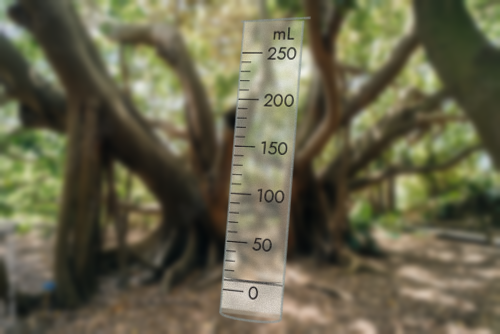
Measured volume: **10** mL
